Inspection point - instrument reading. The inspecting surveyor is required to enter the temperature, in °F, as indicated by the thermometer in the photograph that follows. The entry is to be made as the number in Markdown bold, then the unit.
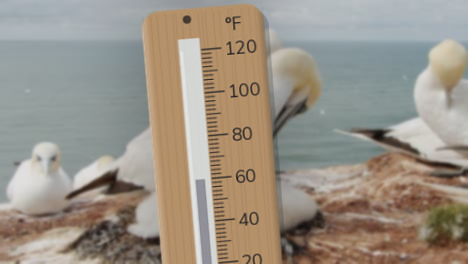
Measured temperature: **60** °F
